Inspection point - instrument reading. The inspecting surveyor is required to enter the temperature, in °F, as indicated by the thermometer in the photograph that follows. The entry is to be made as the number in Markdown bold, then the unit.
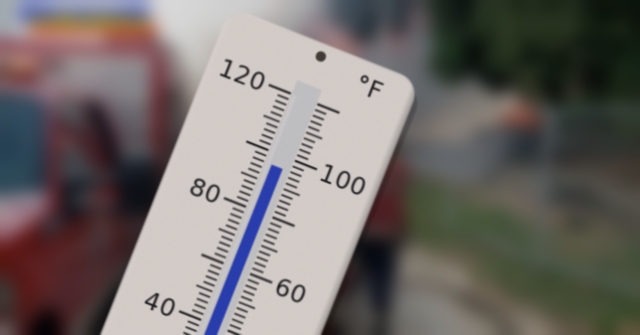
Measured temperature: **96** °F
